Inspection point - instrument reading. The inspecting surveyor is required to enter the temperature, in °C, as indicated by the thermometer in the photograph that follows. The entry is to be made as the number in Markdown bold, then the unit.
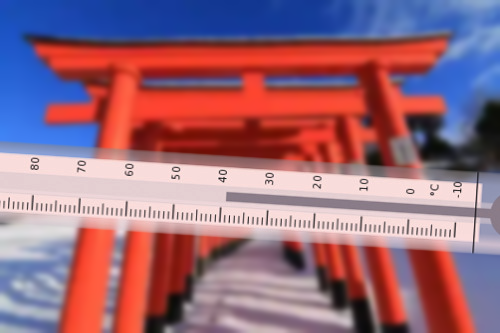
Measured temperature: **39** °C
